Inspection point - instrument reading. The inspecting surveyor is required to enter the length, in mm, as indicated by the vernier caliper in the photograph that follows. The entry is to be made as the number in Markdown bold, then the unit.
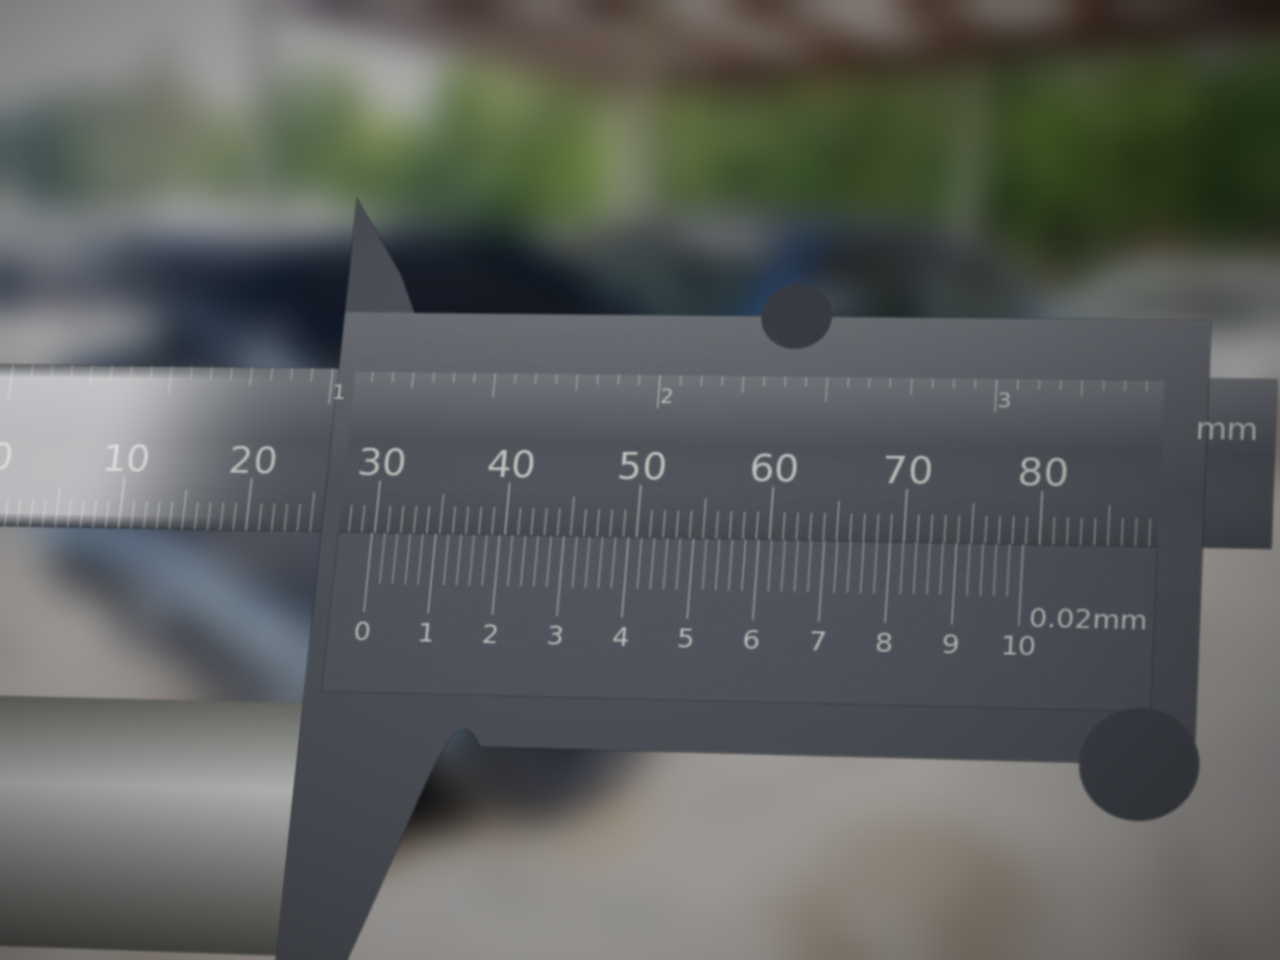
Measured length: **29.8** mm
